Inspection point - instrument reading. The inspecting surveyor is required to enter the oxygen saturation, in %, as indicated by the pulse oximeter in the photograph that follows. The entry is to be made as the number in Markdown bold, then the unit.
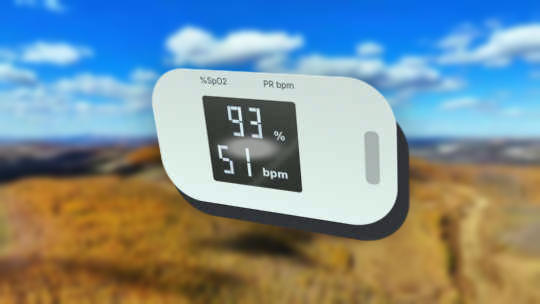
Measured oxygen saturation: **93** %
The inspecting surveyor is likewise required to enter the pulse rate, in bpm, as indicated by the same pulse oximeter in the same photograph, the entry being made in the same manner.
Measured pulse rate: **51** bpm
